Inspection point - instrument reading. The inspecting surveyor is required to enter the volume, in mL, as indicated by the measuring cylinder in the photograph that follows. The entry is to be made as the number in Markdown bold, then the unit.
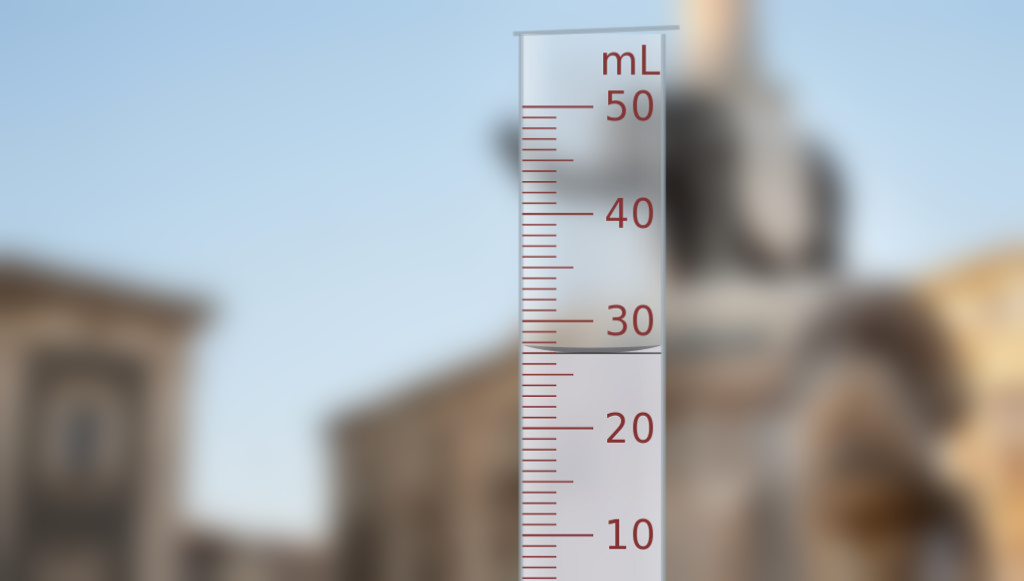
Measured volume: **27** mL
